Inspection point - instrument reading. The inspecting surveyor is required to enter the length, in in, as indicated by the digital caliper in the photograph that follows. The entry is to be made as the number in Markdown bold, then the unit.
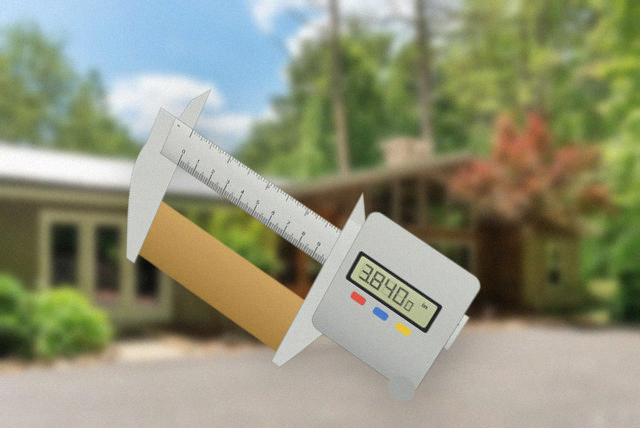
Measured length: **3.8400** in
